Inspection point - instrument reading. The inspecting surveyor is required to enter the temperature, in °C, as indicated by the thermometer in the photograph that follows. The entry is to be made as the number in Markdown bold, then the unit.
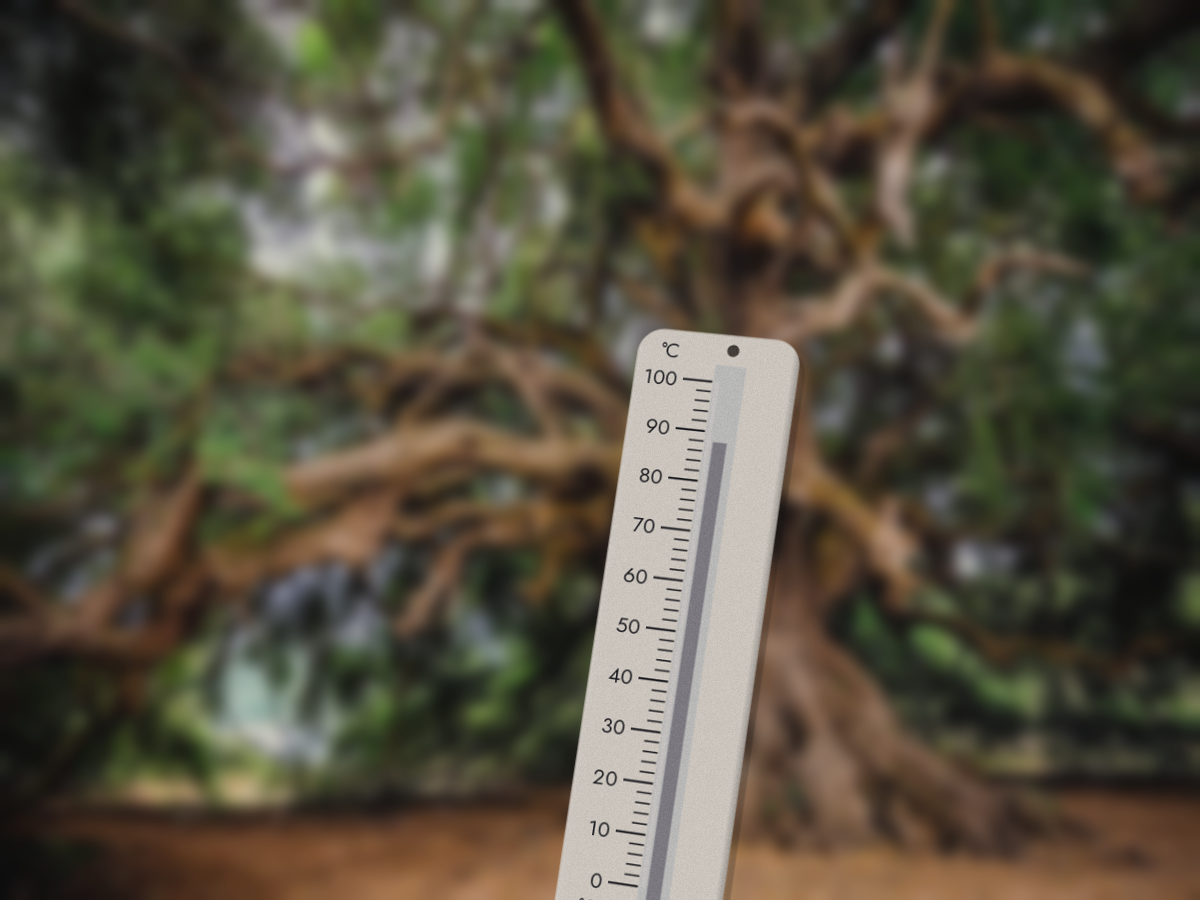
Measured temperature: **88** °C
